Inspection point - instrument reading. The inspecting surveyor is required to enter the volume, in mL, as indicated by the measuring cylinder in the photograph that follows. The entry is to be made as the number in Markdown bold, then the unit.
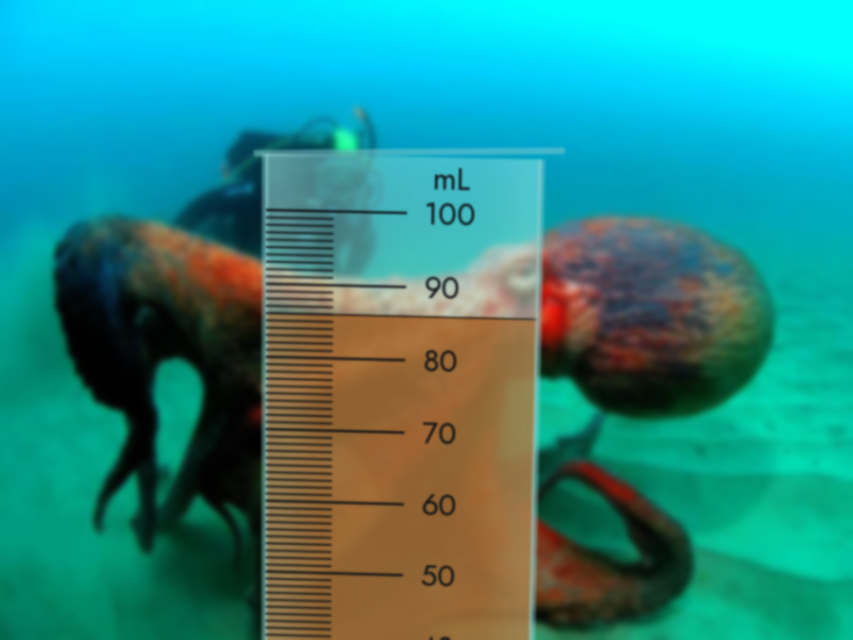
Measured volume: **86** mL
